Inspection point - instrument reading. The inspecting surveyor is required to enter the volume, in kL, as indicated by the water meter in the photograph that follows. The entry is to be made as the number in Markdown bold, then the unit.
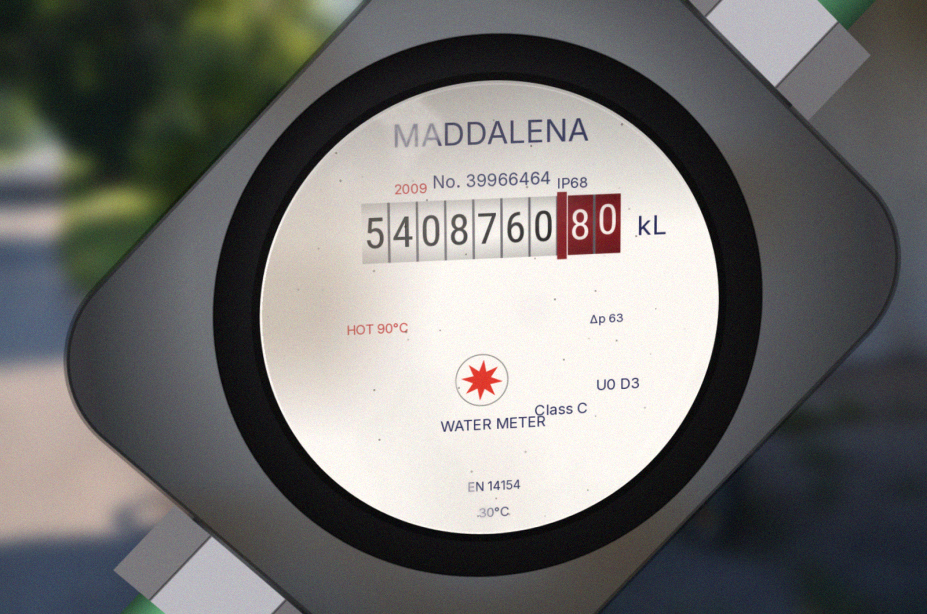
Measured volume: **5408760.80** kL
